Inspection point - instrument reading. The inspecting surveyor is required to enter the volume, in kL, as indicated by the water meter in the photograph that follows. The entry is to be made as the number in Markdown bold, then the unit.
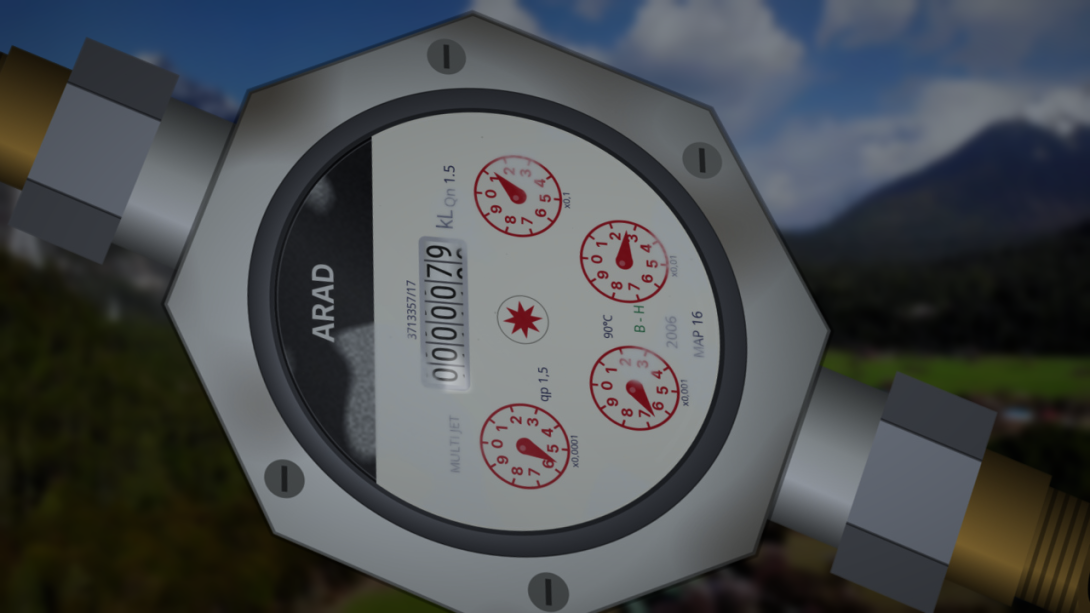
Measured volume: **79.1265** kL
